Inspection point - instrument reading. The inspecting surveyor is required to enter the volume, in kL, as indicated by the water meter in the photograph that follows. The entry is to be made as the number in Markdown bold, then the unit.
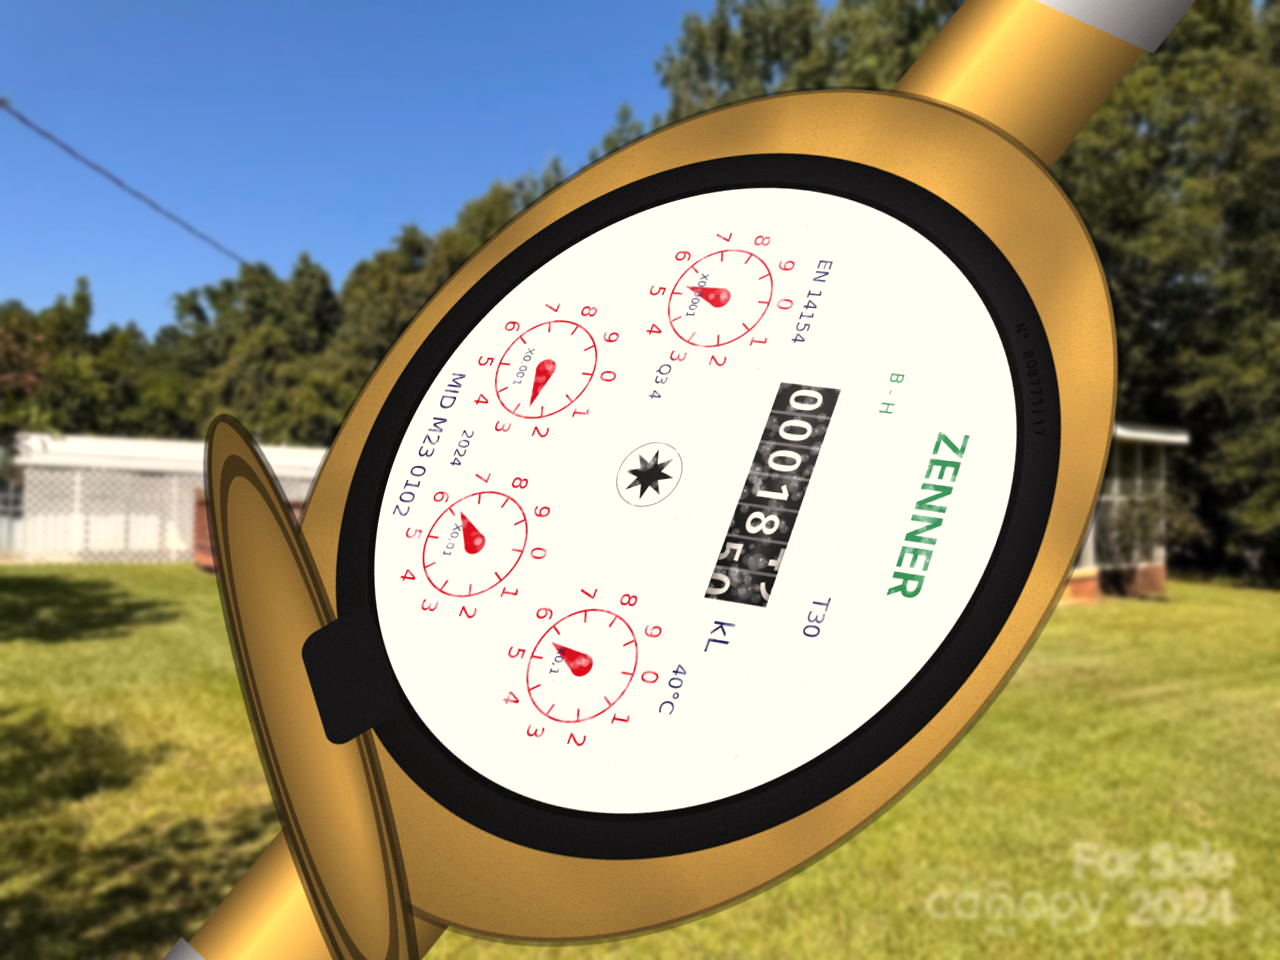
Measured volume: **1849.5625** kL
